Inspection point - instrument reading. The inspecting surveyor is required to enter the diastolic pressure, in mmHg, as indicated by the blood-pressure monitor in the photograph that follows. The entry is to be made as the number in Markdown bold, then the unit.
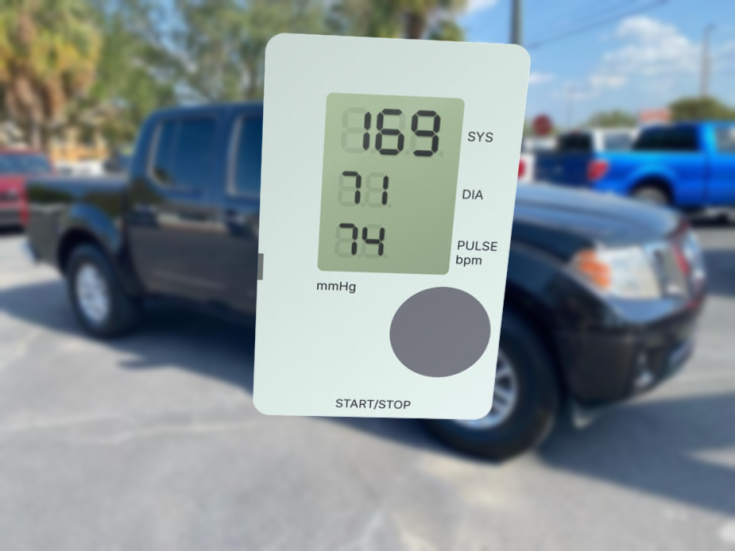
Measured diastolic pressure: **71** mmHg
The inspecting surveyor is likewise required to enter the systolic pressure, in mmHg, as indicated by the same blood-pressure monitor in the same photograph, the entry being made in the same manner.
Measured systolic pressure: **169** mmHg
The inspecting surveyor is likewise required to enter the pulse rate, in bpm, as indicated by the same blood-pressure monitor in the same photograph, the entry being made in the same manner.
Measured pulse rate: **74** bpm
